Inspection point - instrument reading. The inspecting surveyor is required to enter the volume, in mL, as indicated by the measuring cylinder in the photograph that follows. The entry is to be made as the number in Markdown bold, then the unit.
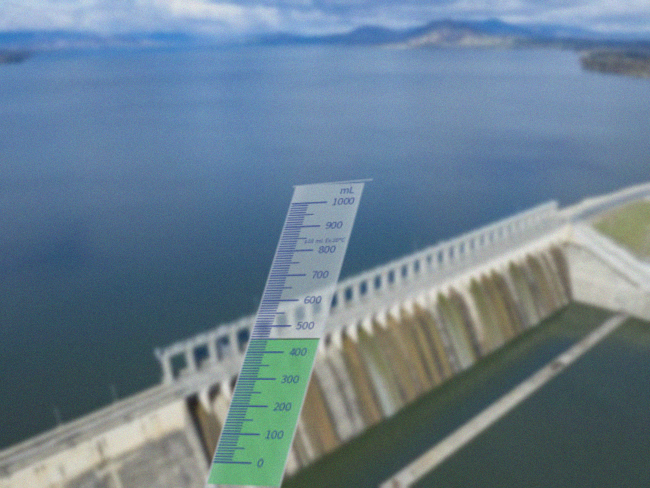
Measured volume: **450** mL
